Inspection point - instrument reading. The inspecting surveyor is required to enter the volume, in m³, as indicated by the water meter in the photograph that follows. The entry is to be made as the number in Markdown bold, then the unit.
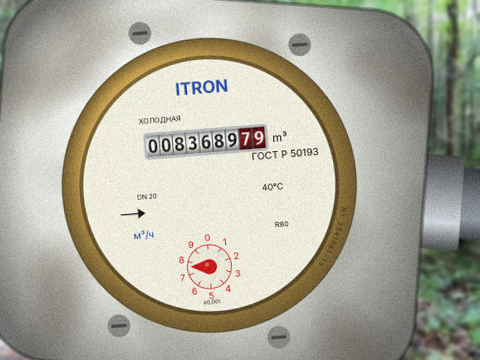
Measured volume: **83689.797** m³
